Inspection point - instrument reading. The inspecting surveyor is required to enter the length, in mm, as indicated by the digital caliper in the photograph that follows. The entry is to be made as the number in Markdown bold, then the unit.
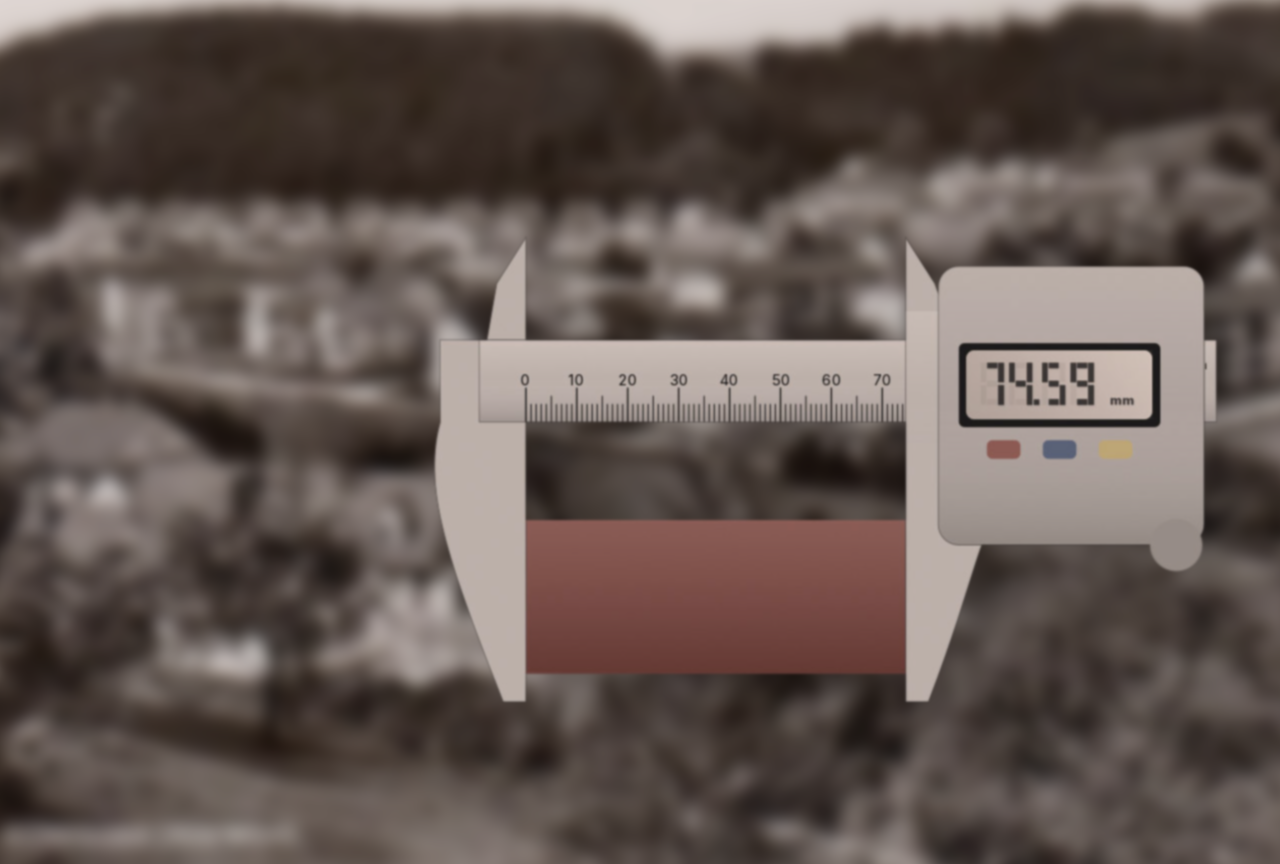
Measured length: **74.59** mm
